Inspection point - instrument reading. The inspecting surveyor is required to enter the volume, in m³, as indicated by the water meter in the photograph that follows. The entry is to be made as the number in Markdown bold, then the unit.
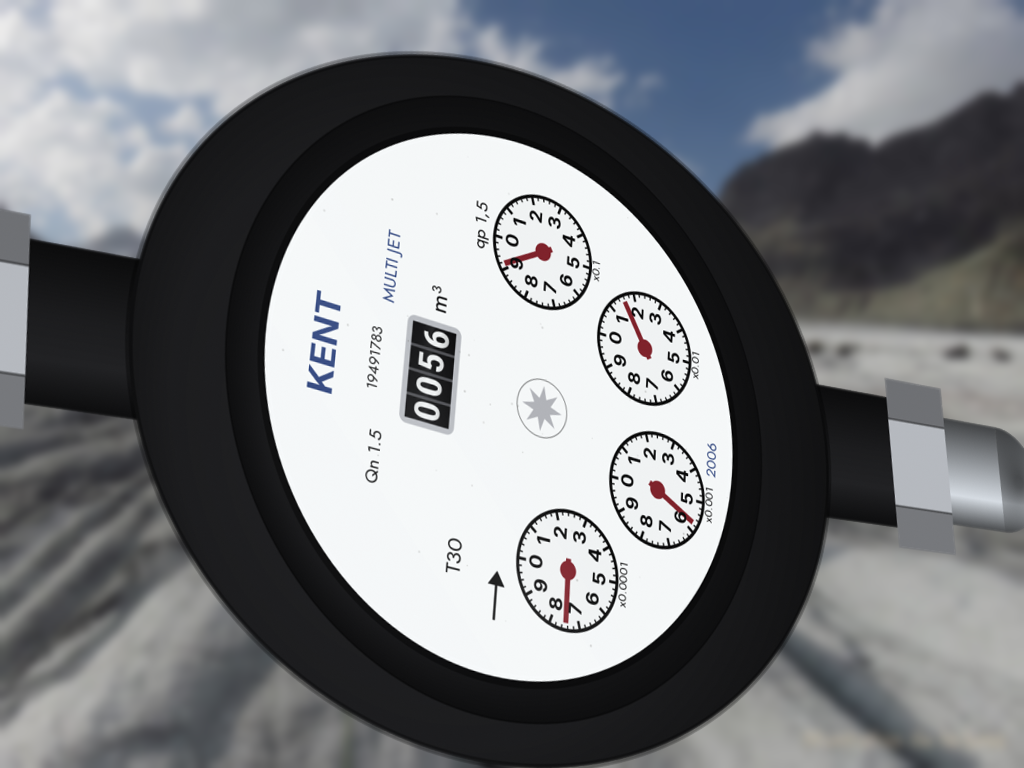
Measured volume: **55.9157** m³
